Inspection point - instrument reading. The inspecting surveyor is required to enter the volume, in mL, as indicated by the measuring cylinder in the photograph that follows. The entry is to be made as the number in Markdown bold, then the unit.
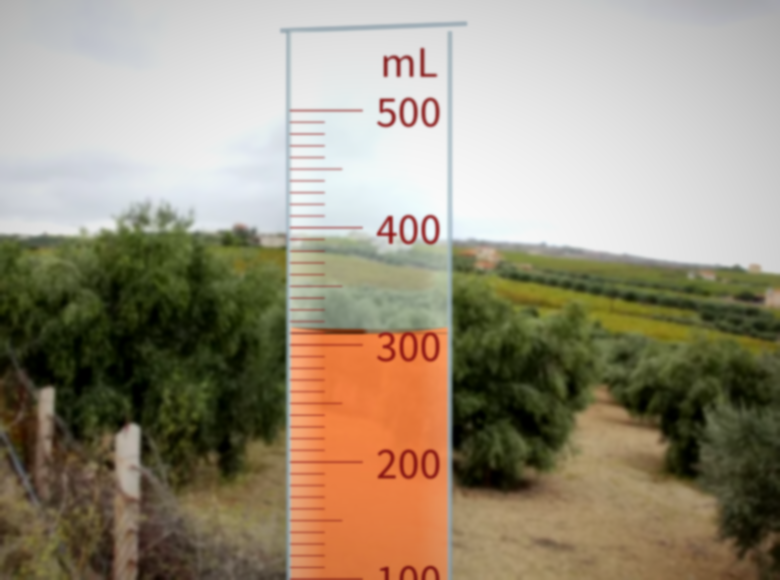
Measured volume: **310** mL
